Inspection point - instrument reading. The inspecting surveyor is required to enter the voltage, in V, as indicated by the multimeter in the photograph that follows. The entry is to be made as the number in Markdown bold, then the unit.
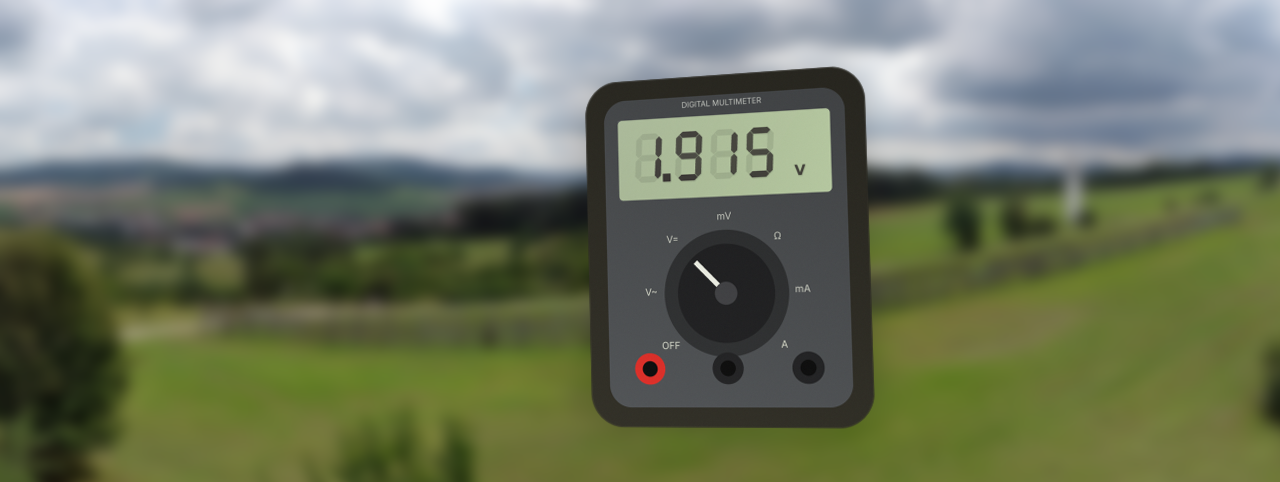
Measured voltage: **1.915** V
